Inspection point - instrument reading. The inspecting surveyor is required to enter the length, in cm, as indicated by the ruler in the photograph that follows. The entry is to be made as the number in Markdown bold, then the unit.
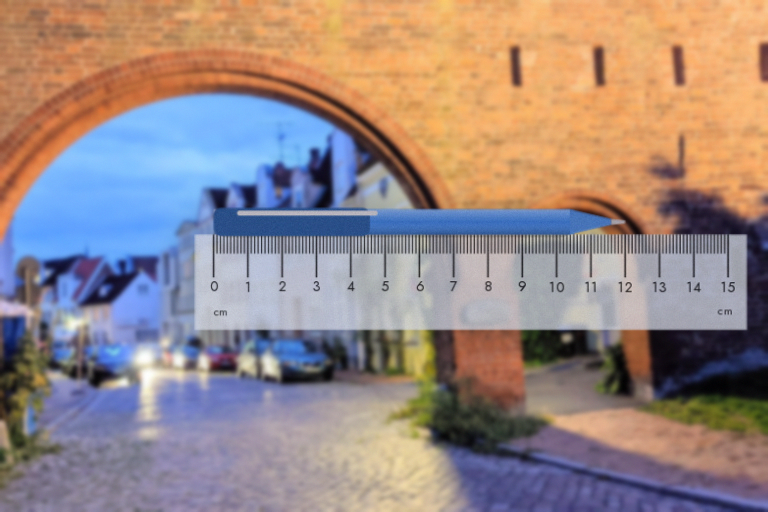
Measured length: **12** cm
